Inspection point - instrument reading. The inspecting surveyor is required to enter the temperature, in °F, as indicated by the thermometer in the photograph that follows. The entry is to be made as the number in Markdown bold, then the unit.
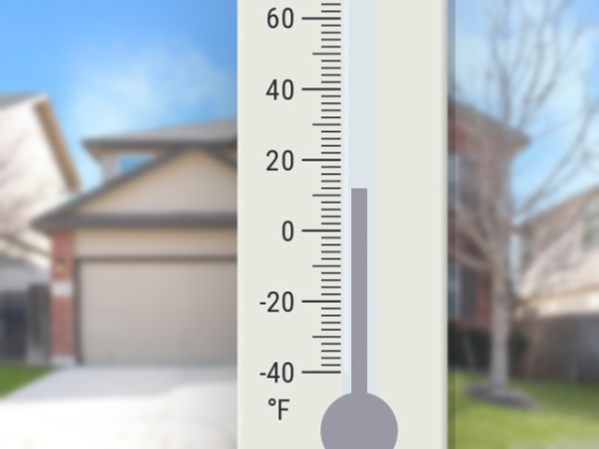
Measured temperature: **12** °F
